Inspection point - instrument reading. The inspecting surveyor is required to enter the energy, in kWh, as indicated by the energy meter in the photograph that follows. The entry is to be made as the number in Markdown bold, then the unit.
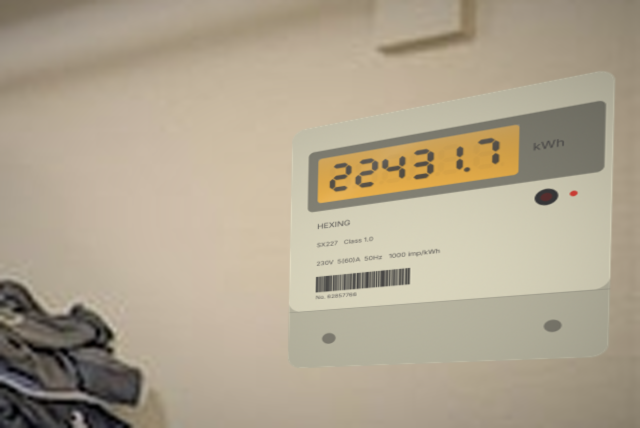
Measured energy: **22431.7** kWh
